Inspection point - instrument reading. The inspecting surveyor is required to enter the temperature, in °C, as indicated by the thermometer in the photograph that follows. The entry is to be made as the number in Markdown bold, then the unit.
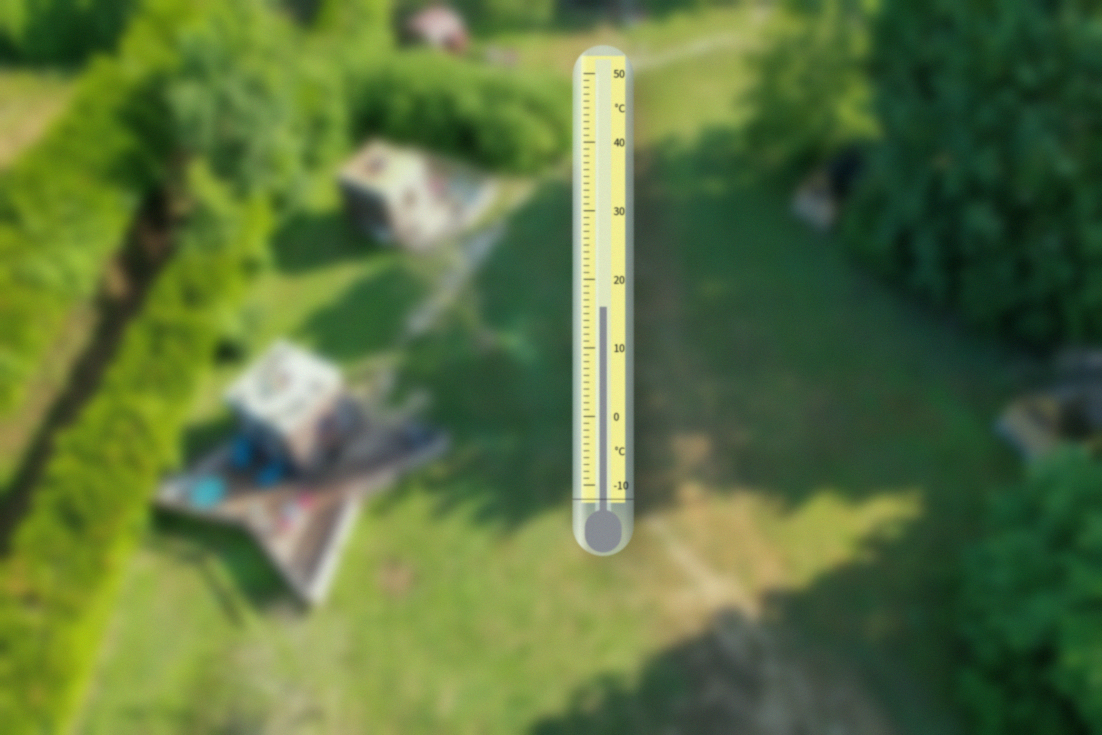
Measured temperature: **16** °C
